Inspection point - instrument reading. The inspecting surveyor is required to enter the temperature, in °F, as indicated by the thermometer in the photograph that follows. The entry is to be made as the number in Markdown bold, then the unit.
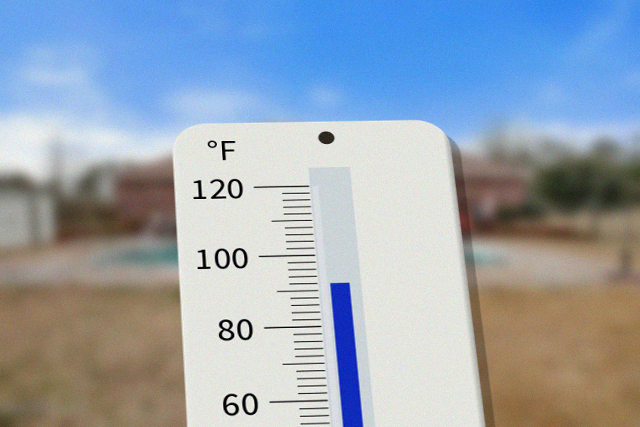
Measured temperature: **92** °F
